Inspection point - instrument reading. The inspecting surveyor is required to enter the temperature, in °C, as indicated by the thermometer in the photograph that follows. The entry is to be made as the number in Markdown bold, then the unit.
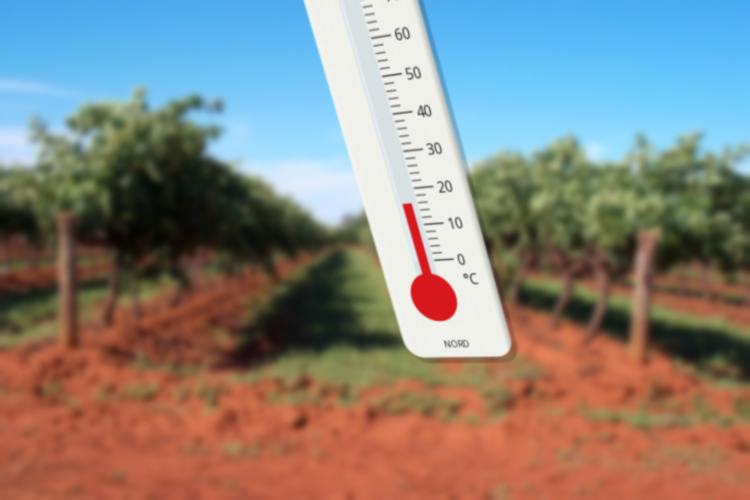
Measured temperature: **16** °C
